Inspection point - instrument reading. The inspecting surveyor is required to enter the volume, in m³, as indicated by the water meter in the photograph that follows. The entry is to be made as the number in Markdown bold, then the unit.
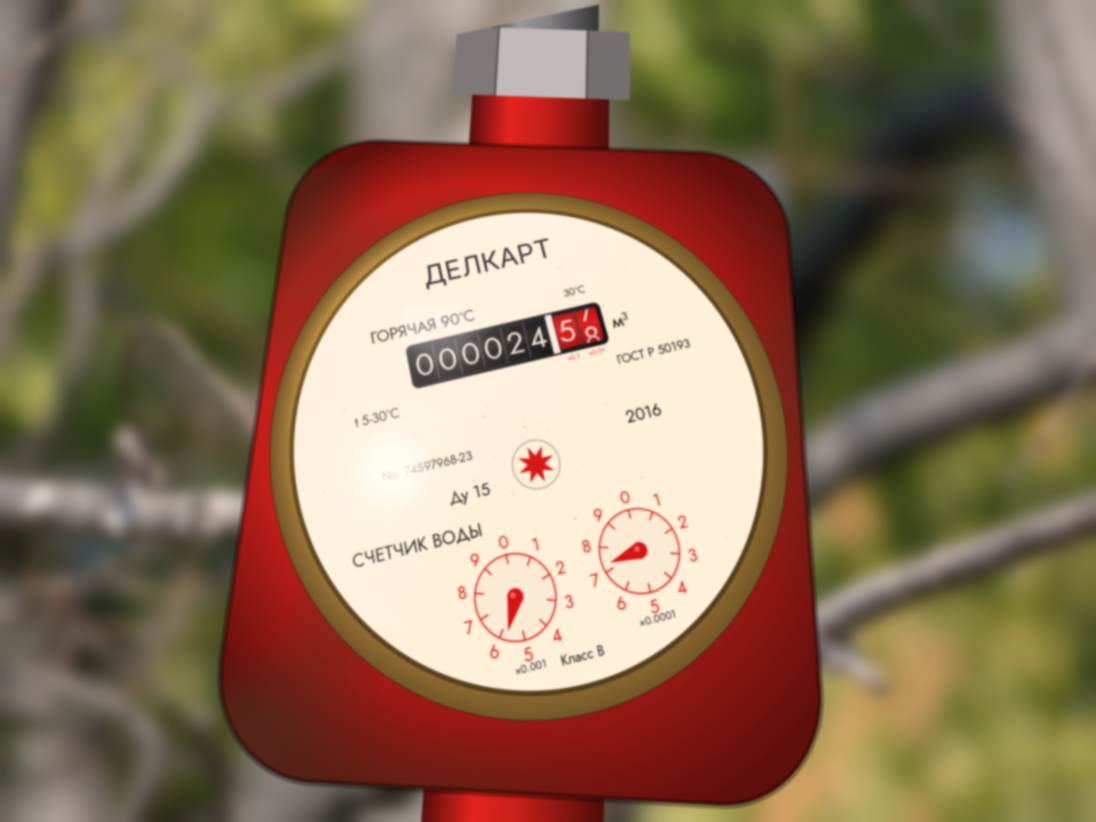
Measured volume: **24.5757** m³
